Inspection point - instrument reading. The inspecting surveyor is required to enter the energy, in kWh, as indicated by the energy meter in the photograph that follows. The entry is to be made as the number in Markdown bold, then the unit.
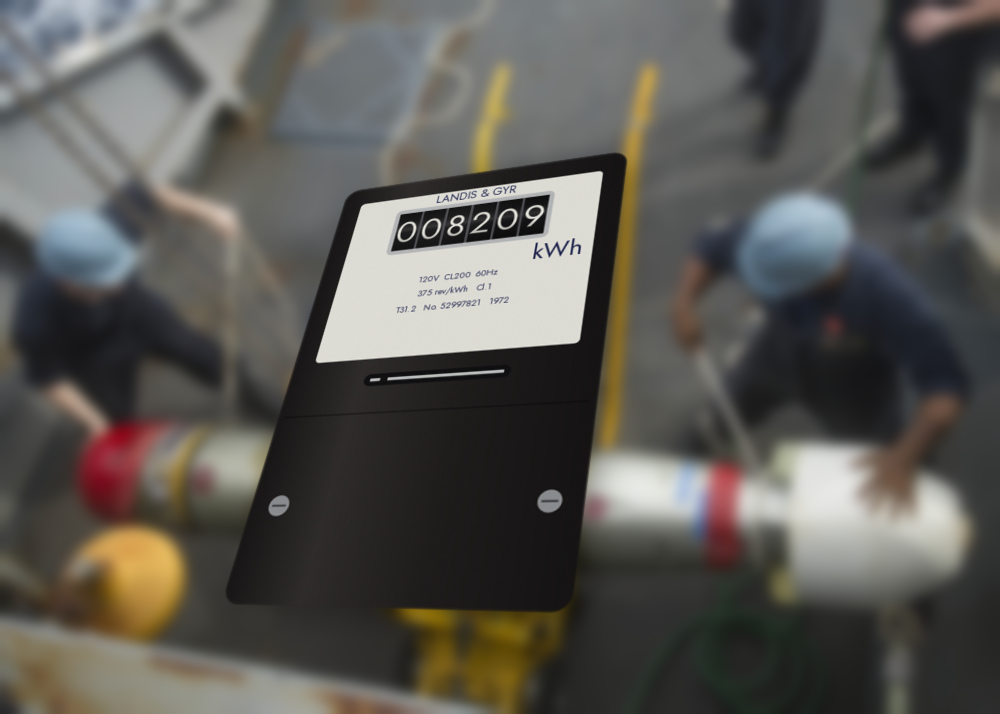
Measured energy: **8209** kWh
